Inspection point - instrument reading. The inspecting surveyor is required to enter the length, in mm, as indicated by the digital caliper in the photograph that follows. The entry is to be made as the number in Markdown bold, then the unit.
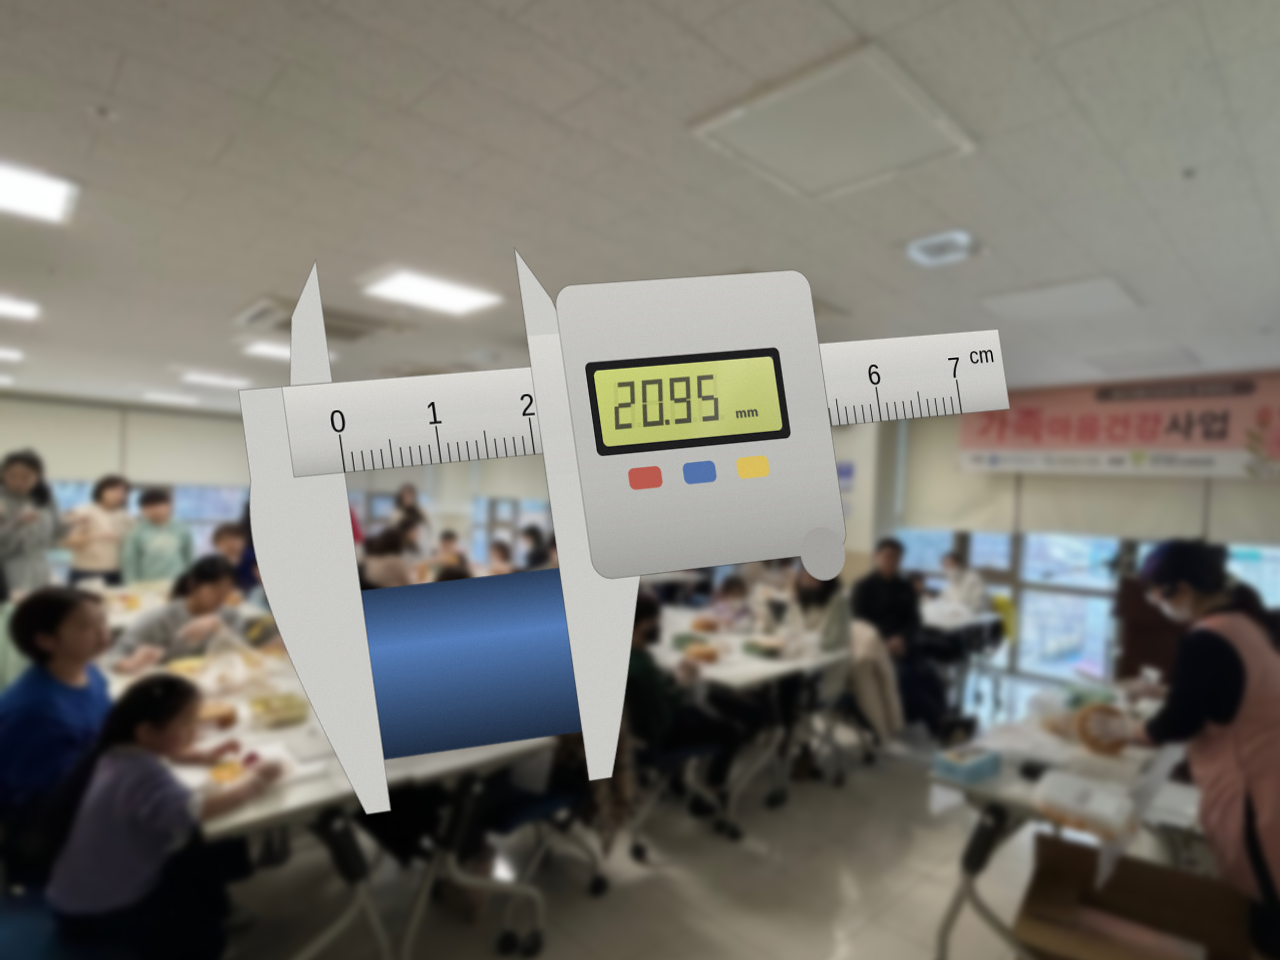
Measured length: **20.95** mm
